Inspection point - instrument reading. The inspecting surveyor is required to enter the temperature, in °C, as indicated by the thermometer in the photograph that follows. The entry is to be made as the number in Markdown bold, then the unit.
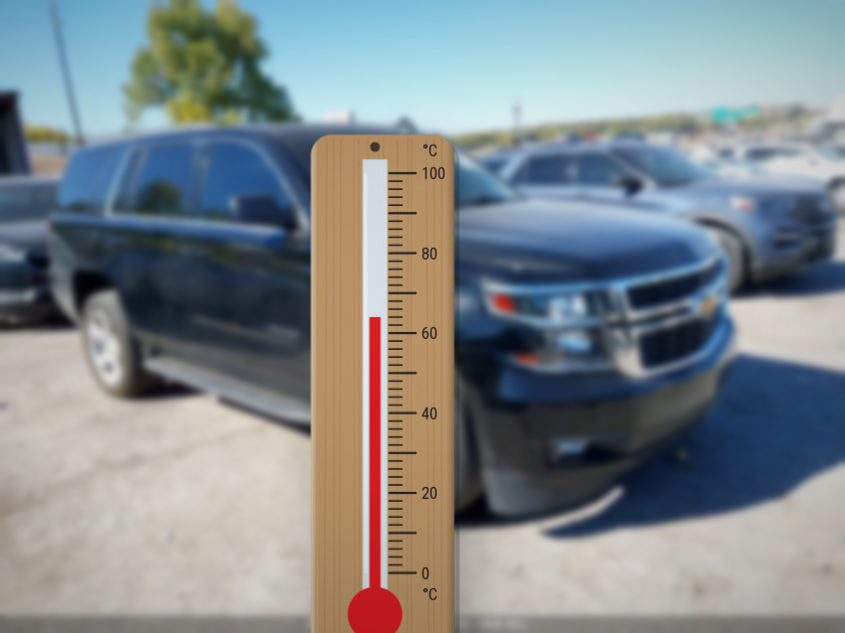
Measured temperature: **64** °C
